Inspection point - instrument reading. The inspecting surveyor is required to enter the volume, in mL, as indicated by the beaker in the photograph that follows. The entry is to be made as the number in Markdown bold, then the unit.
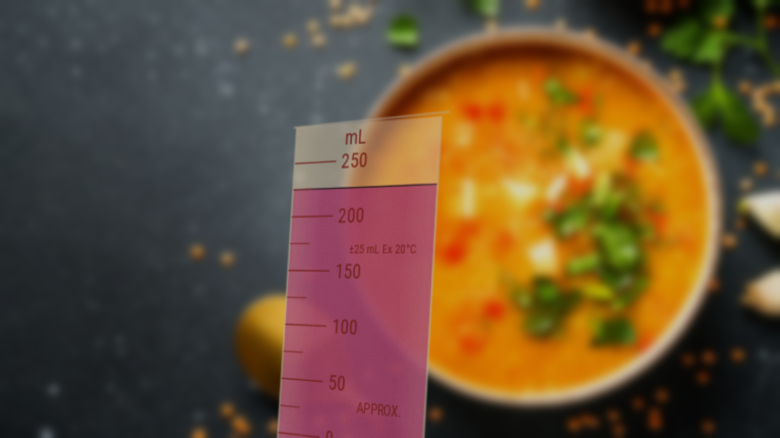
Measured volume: **225** mL
